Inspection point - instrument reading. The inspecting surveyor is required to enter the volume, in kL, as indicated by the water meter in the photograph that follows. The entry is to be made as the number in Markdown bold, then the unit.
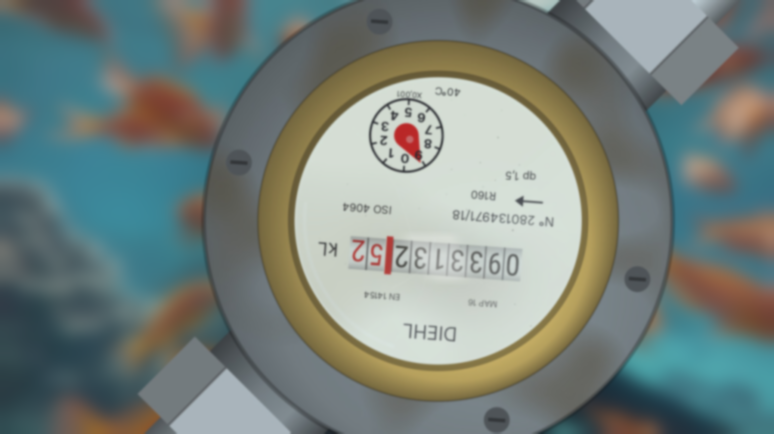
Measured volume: **933132.519** kL
